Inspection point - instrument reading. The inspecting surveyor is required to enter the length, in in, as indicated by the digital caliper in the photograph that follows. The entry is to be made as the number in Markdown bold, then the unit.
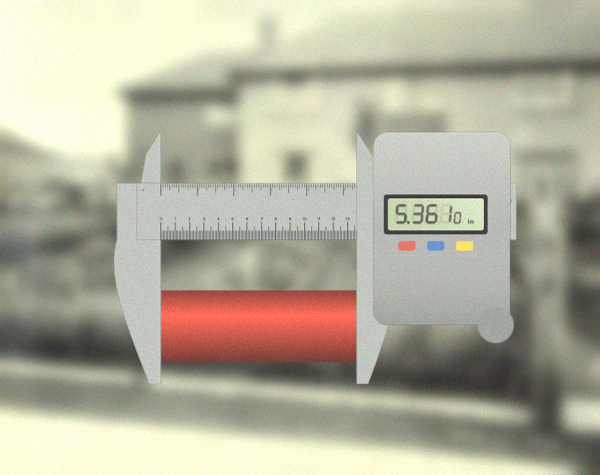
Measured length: **5.3610** in
